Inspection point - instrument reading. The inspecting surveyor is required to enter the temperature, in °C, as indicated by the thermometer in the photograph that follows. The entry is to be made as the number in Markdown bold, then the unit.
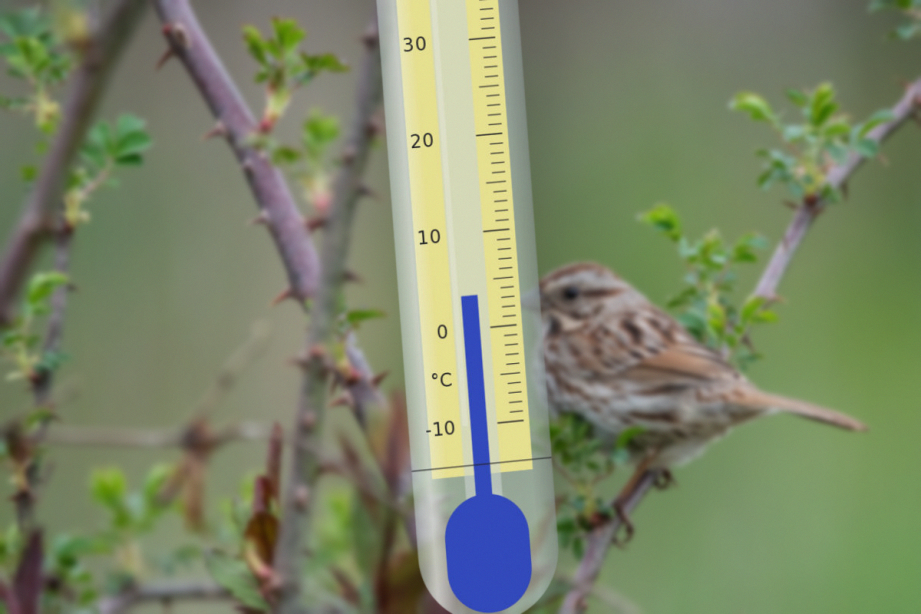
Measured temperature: **3.5** °C
